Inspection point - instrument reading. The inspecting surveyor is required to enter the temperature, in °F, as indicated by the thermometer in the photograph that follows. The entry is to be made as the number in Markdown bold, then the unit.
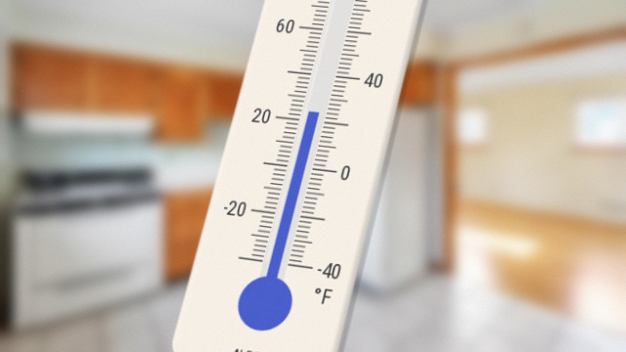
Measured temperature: **24** °F
